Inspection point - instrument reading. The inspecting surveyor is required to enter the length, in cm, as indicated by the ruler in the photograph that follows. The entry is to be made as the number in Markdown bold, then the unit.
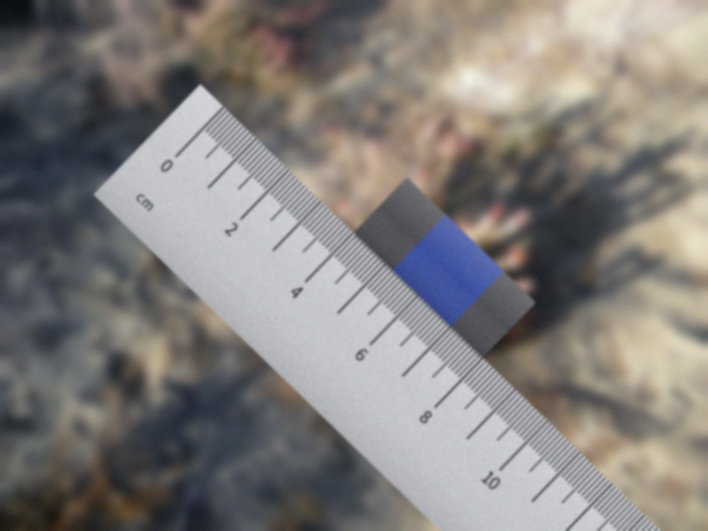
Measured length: **4** cm
